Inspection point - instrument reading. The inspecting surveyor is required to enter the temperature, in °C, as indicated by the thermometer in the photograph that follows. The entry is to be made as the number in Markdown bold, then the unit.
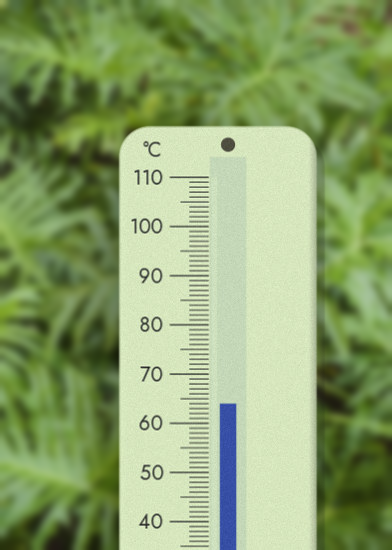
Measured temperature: **64** °C
